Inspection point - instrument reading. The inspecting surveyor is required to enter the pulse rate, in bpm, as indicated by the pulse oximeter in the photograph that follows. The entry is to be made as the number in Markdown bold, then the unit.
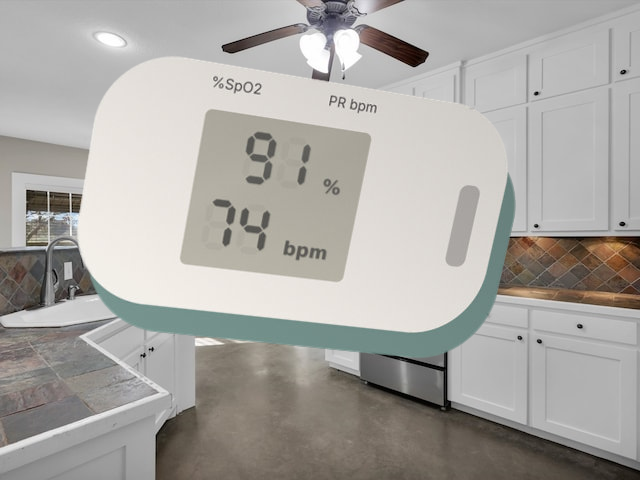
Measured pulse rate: **74** bpm
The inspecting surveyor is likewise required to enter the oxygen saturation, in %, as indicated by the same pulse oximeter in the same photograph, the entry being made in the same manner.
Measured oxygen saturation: **91** %
